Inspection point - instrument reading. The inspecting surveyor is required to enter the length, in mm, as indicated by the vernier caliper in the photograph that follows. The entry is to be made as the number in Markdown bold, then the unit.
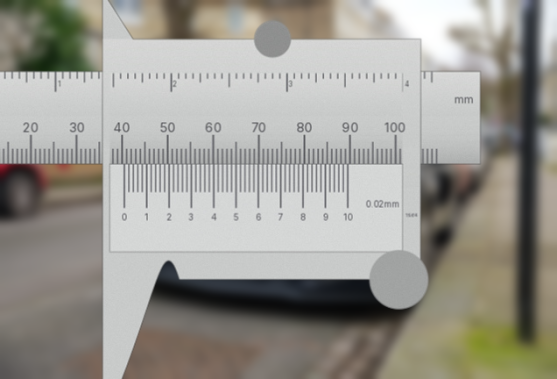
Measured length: **40.5** mm
